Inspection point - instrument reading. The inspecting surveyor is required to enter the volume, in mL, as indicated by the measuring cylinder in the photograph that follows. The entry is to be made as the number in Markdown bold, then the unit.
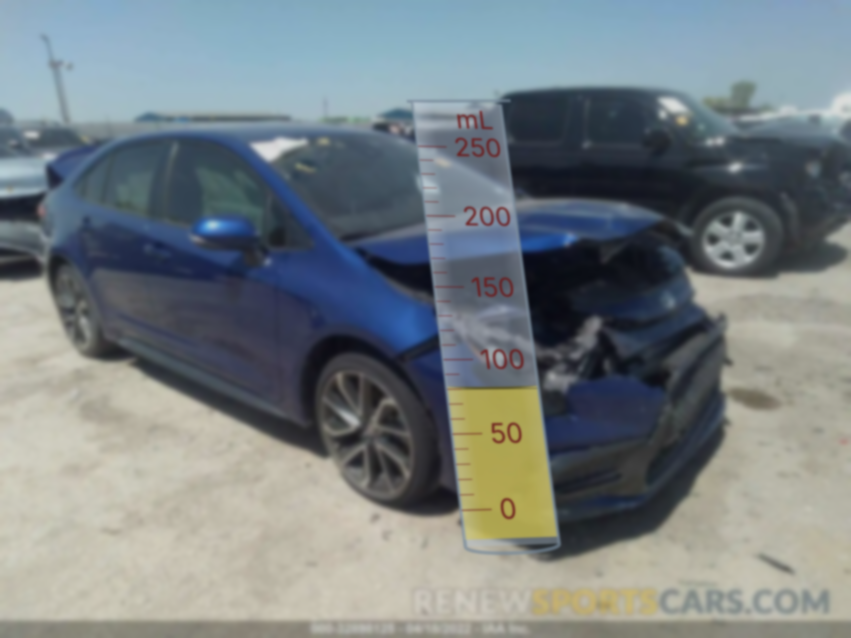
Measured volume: **80** mL
